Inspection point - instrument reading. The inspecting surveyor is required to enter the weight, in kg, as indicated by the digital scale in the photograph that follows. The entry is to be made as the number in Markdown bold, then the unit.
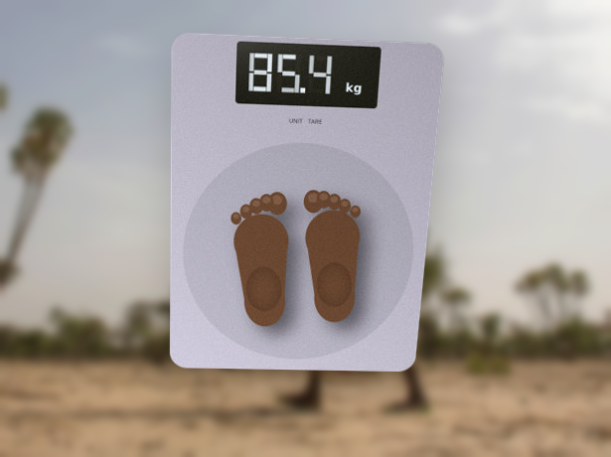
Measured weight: **85.4** kg
